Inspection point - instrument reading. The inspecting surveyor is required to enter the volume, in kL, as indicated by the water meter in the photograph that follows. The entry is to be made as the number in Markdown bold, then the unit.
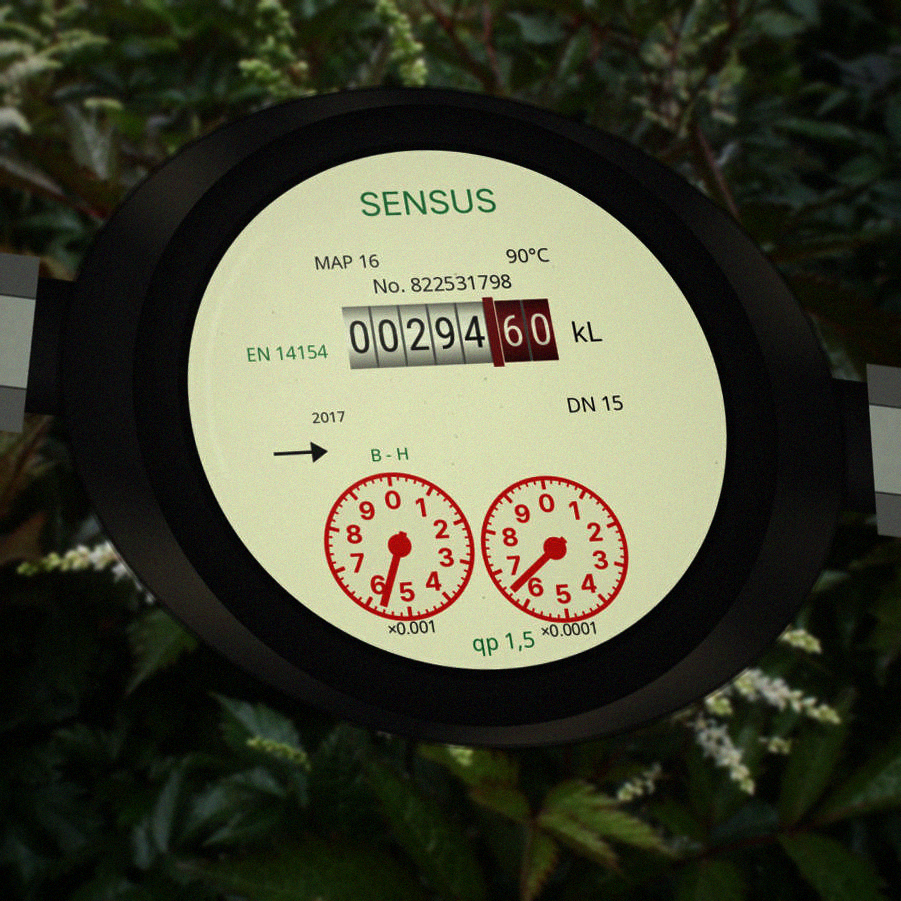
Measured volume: **294.6056** kL
